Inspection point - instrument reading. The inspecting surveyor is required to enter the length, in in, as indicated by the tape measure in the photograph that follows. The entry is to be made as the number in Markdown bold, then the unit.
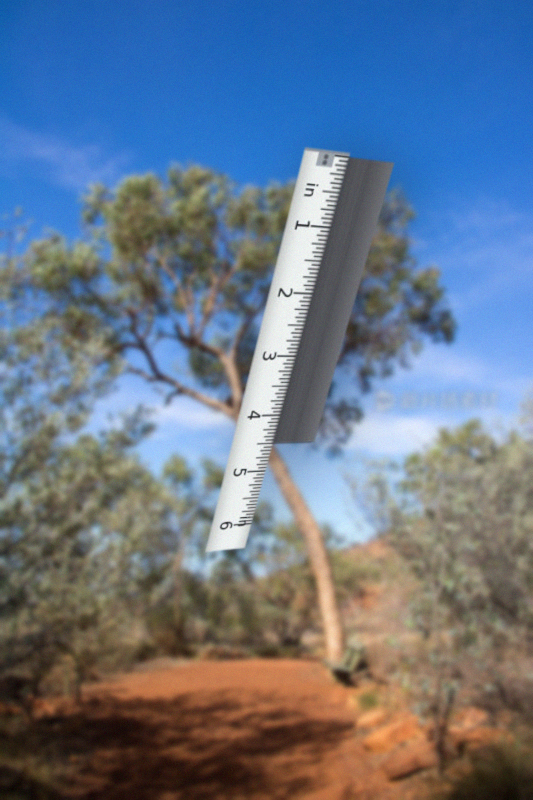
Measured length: **4.5** in
